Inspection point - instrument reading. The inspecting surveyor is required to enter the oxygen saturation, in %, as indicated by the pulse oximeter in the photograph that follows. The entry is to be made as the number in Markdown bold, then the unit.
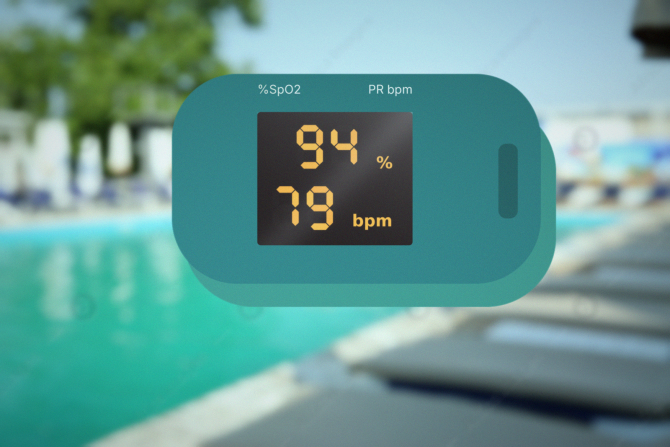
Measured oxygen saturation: **94** %
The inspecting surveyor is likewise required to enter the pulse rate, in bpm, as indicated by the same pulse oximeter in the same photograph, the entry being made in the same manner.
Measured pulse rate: **79** bpm
